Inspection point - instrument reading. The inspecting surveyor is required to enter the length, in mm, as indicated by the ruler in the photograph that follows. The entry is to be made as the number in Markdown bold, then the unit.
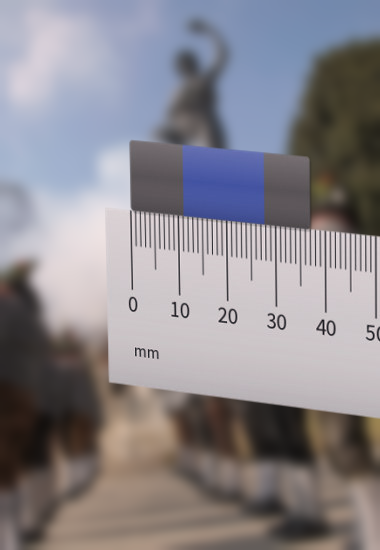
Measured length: **37** mm
